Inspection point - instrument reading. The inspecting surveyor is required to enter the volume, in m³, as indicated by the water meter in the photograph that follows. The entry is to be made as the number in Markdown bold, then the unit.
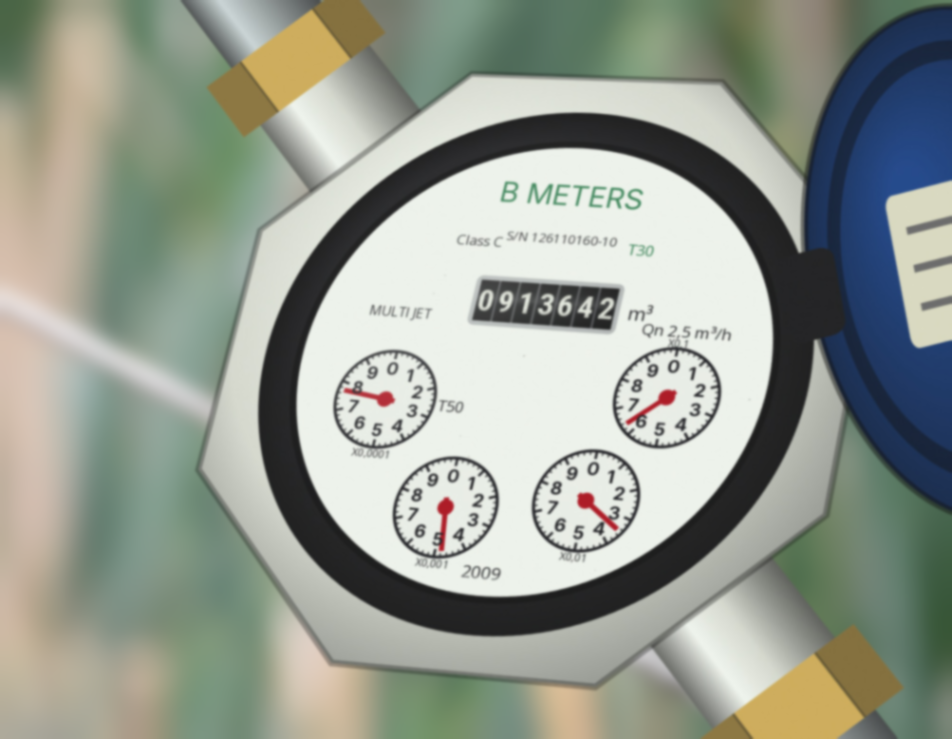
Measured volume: **913642.6347** m³
